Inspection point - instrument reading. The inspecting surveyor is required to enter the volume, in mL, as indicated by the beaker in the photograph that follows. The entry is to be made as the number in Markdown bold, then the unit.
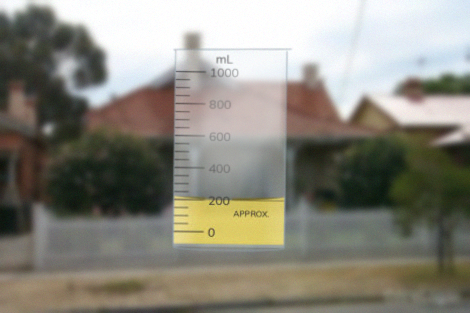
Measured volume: **200** mL
